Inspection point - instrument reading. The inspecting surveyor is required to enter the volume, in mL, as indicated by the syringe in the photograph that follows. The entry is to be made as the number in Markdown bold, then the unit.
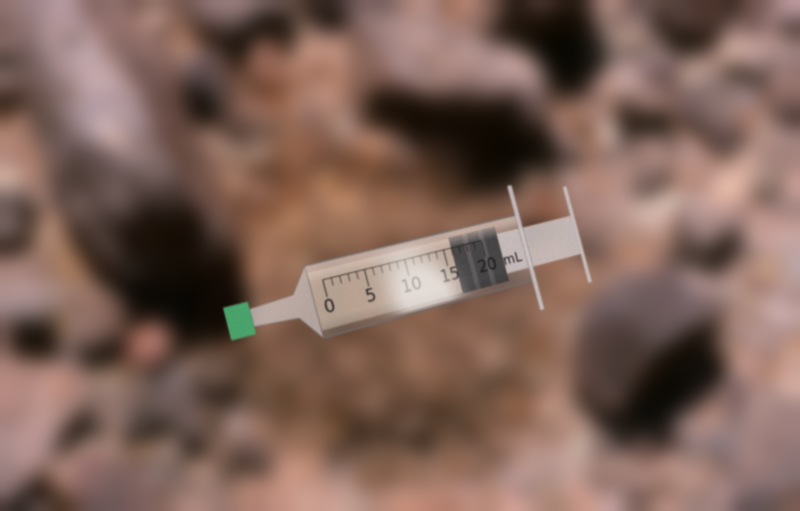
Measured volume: **16** mL
